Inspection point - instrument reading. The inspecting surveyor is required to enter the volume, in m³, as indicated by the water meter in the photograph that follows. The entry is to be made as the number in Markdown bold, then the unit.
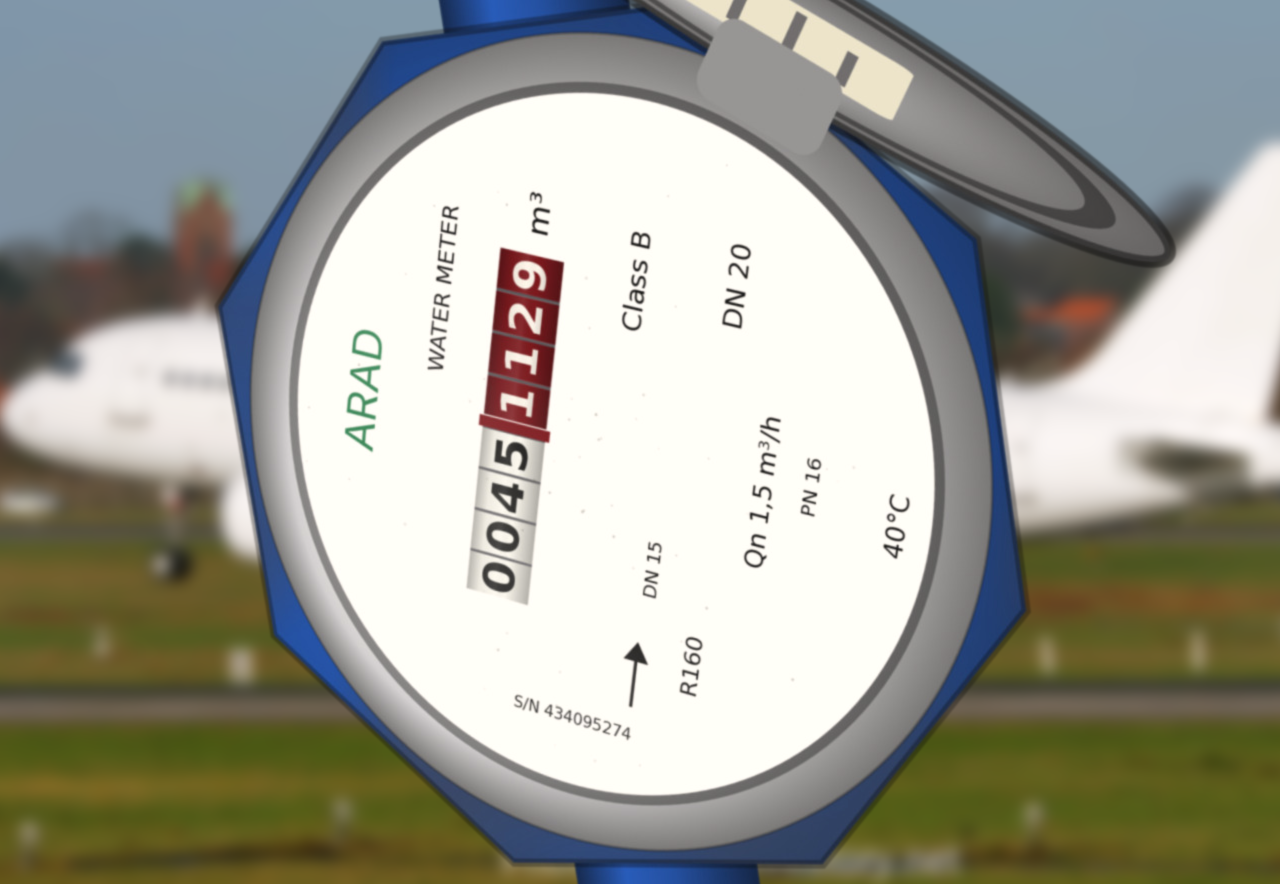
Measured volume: **45.1129** m³
